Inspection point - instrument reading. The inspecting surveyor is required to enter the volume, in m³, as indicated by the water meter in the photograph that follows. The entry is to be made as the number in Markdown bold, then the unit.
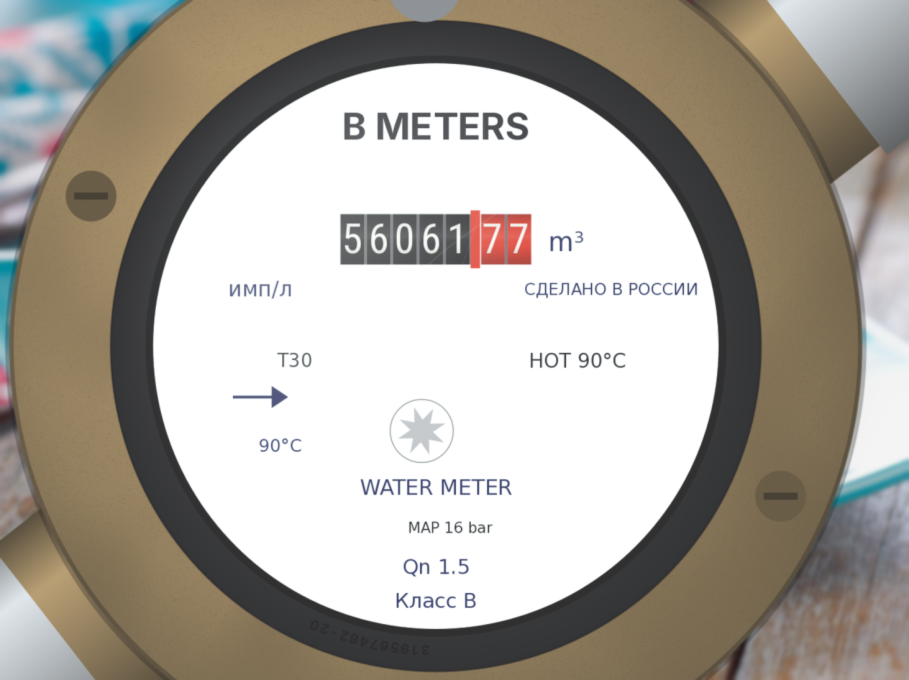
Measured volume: **56061.77** m³
